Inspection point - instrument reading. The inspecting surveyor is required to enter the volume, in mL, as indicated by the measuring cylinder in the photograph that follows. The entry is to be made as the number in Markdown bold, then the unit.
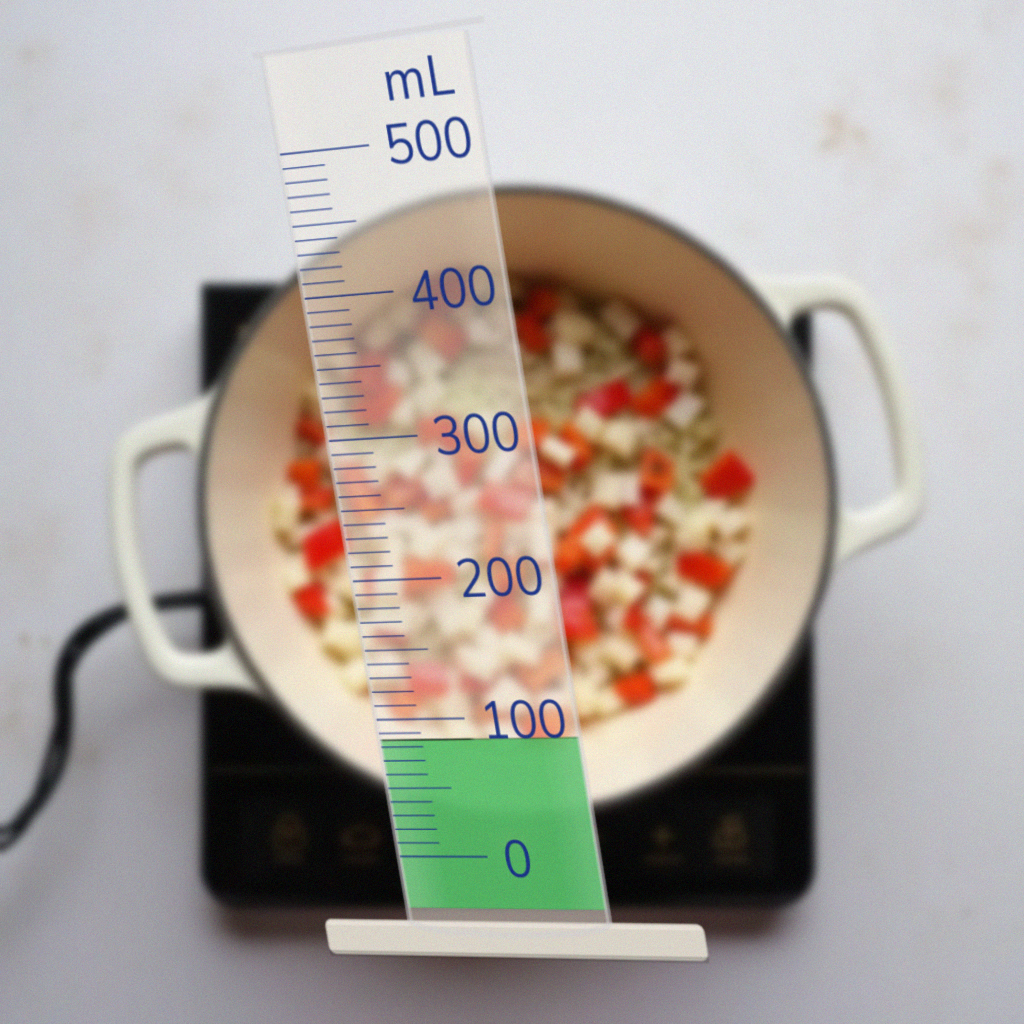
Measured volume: **85** mL
